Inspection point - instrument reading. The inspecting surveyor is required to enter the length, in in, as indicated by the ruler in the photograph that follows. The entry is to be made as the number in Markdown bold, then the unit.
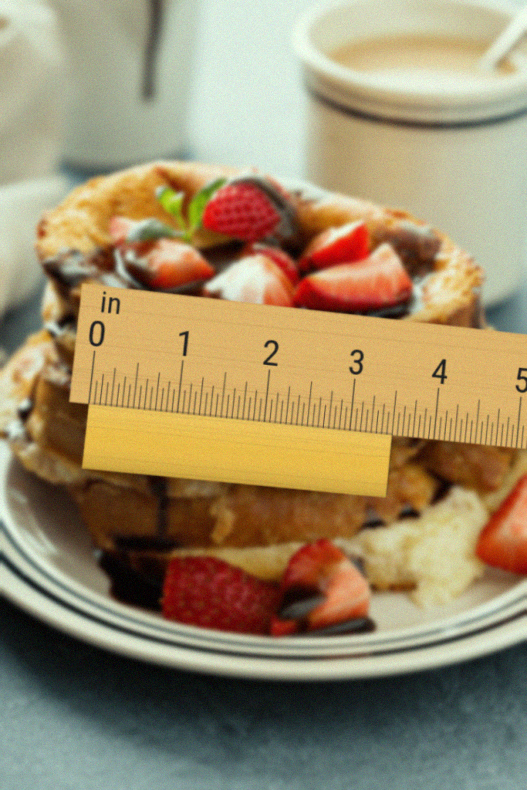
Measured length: **3.5** in
